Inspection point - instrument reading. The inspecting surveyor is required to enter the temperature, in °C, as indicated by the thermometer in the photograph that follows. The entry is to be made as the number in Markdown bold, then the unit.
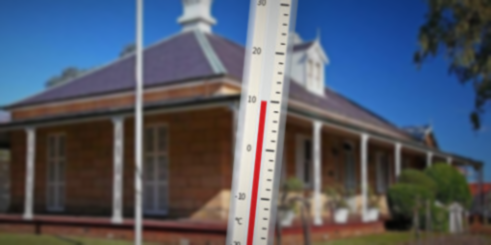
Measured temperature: **10** °C
